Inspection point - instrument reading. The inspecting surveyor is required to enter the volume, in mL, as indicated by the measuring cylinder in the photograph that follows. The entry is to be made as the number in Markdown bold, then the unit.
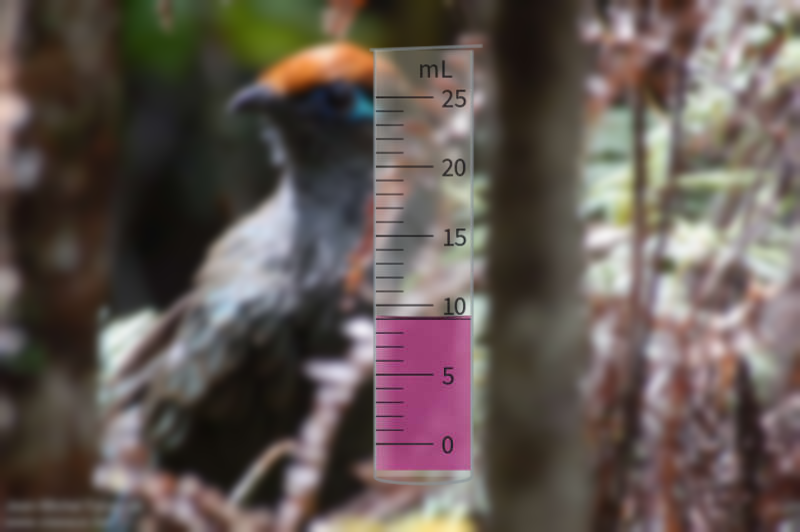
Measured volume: **9** mL
